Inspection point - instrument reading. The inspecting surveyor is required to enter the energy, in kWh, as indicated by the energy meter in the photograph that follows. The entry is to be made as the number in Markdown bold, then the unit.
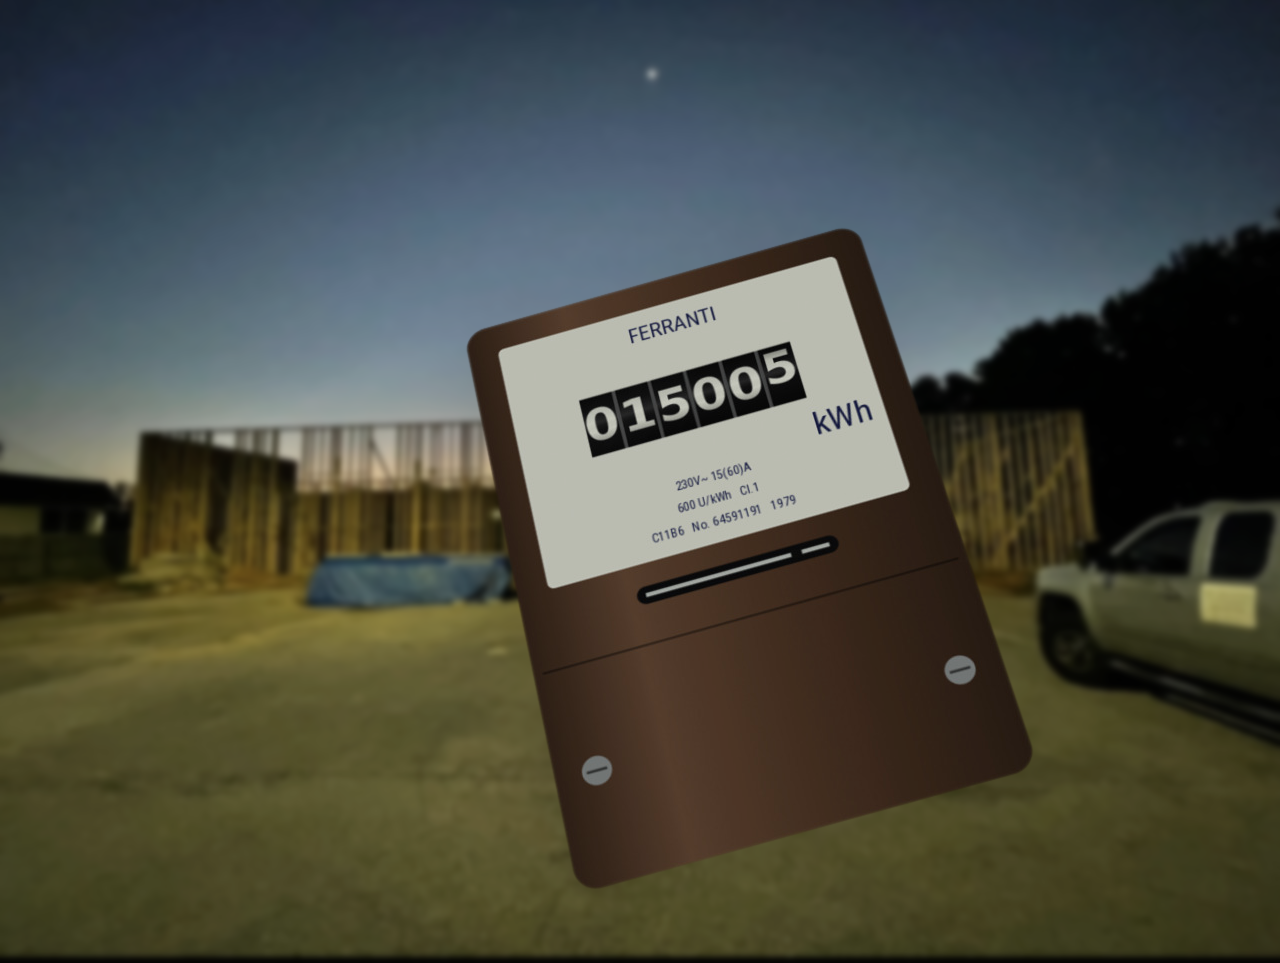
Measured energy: **15005** kWh
